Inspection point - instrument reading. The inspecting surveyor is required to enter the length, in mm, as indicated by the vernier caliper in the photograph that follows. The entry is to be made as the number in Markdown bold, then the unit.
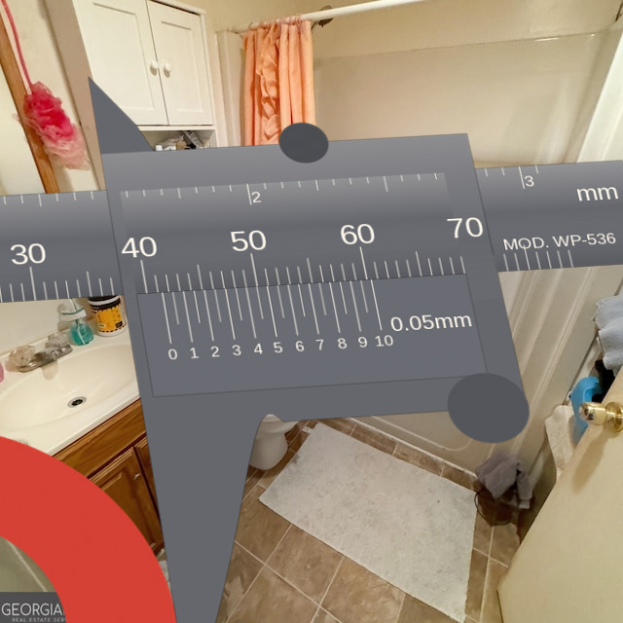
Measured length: **41.4** mm
